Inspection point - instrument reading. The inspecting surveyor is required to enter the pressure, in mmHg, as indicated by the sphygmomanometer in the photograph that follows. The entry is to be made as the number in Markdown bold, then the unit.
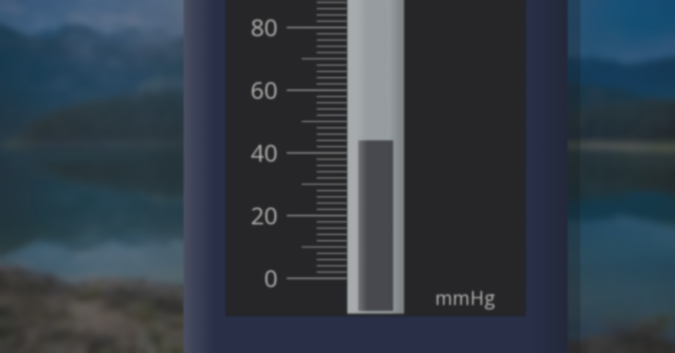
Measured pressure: **44** mmHg
